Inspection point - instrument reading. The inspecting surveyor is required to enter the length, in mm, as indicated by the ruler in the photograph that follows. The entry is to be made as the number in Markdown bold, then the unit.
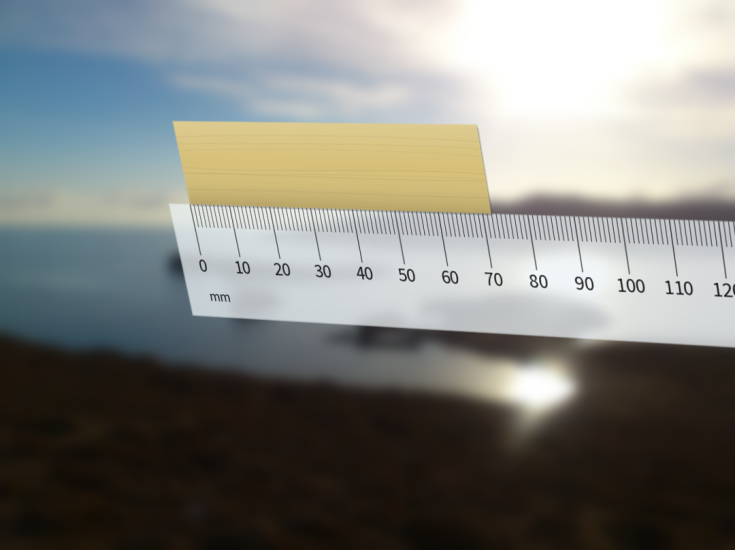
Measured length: **72** mm
